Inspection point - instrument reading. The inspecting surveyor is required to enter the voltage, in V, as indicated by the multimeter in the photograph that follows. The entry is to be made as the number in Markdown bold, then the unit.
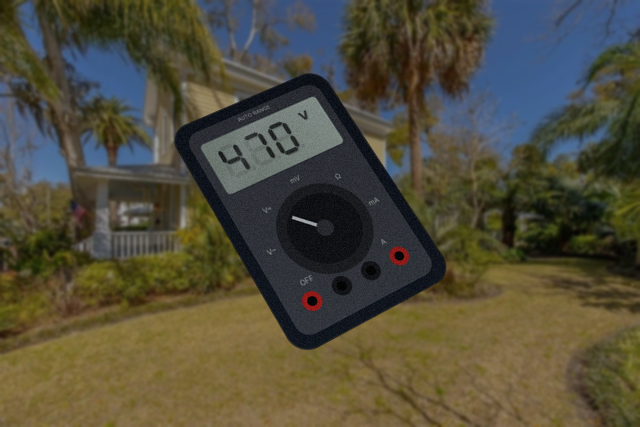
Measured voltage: **470** V
